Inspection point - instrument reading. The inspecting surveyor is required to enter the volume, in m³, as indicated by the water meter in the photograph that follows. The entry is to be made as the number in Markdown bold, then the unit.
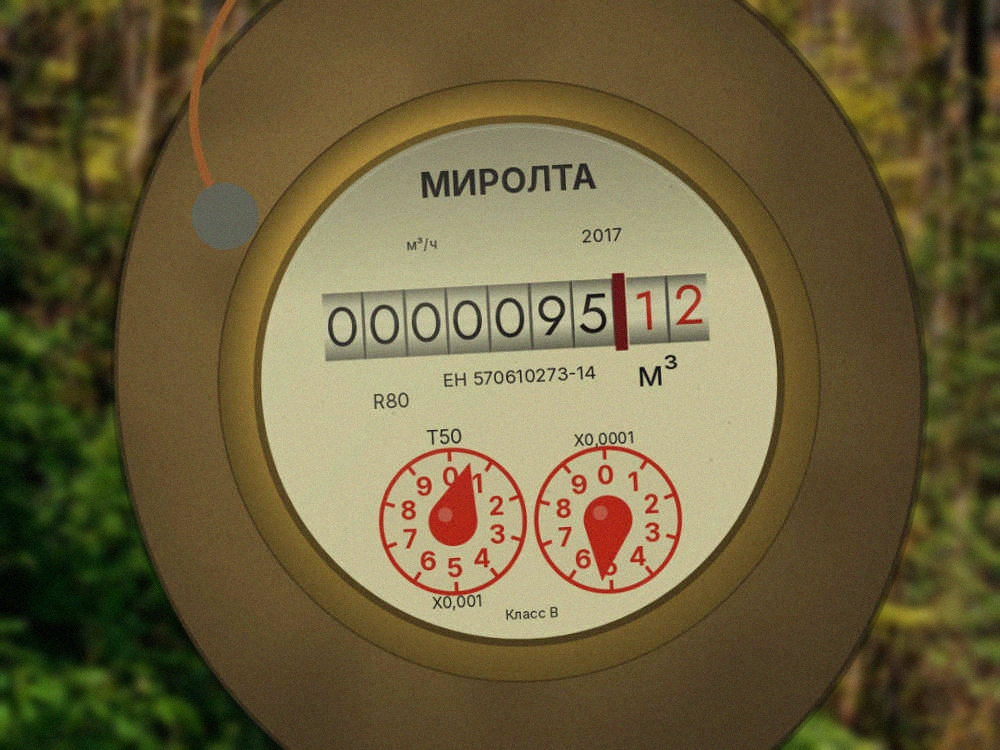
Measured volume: **95.1205** m³
